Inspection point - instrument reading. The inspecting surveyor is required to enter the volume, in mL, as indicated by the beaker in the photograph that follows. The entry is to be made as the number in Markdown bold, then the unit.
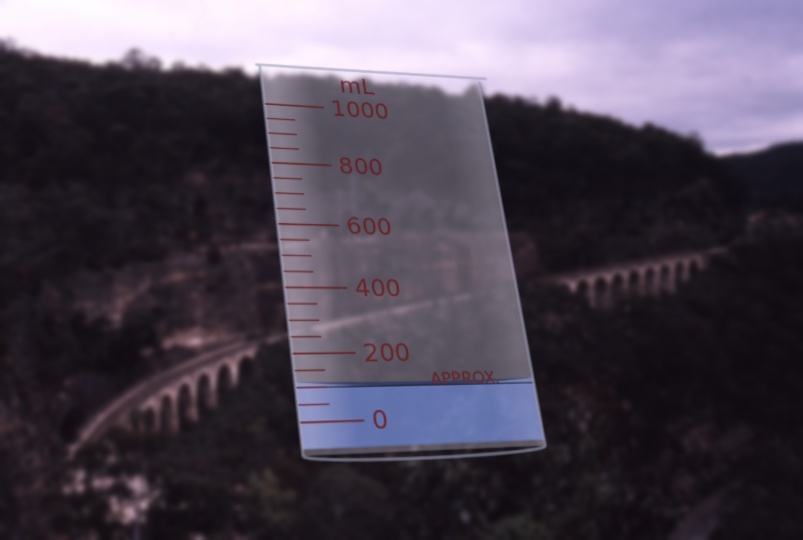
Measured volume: **100** mL
